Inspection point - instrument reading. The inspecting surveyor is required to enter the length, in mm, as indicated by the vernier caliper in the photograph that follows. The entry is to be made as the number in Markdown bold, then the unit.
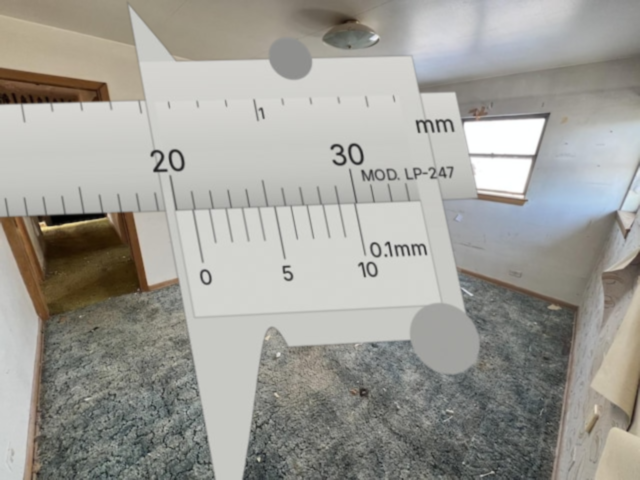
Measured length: **20.9** mm
